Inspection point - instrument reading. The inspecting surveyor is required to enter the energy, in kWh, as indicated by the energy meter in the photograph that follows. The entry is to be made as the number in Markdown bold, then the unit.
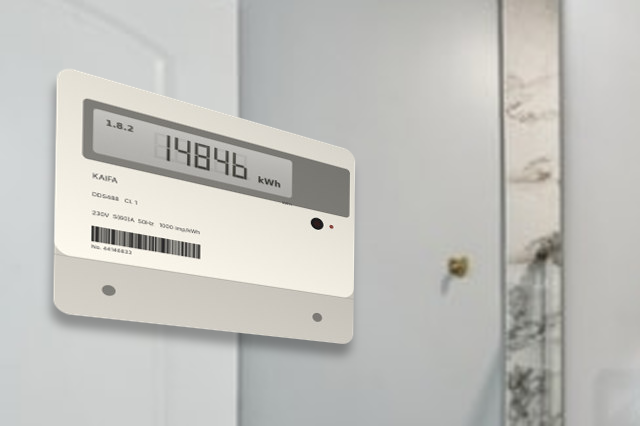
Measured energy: **14846** kWh
